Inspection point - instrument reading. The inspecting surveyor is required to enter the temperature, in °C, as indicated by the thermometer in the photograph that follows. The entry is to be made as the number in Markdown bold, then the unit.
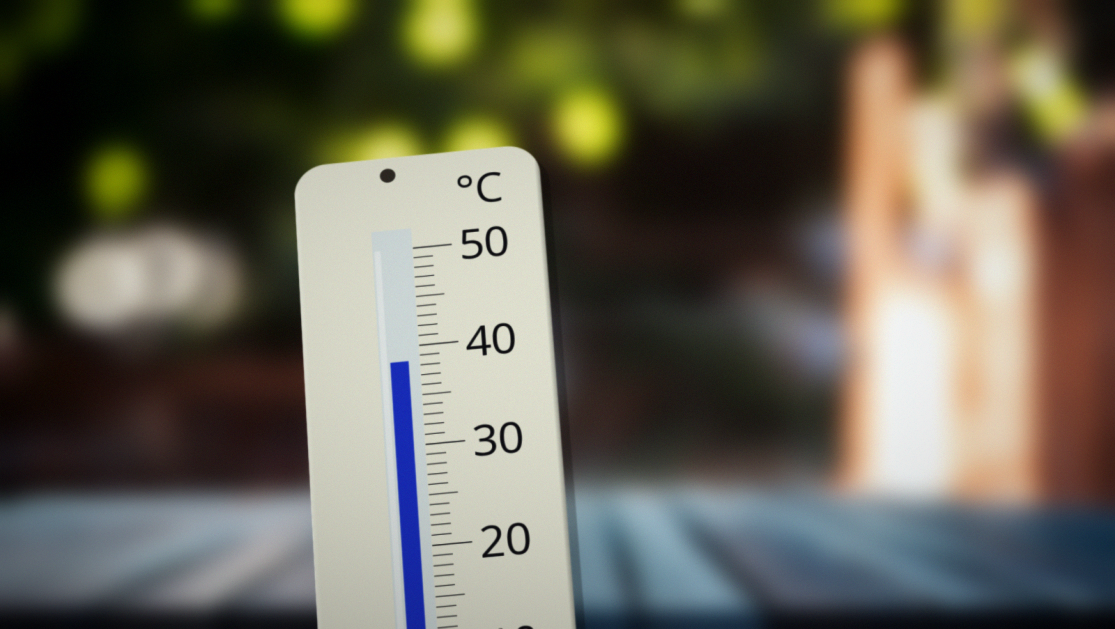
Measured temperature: **38.5** °C
